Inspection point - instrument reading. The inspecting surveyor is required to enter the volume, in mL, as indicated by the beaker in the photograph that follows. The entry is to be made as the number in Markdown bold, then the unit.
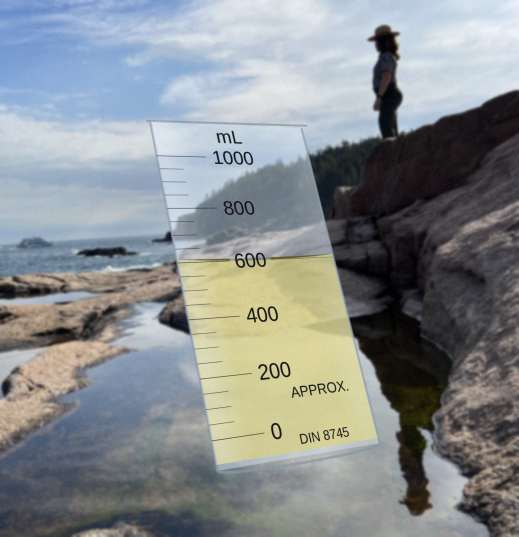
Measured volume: **600** mL
